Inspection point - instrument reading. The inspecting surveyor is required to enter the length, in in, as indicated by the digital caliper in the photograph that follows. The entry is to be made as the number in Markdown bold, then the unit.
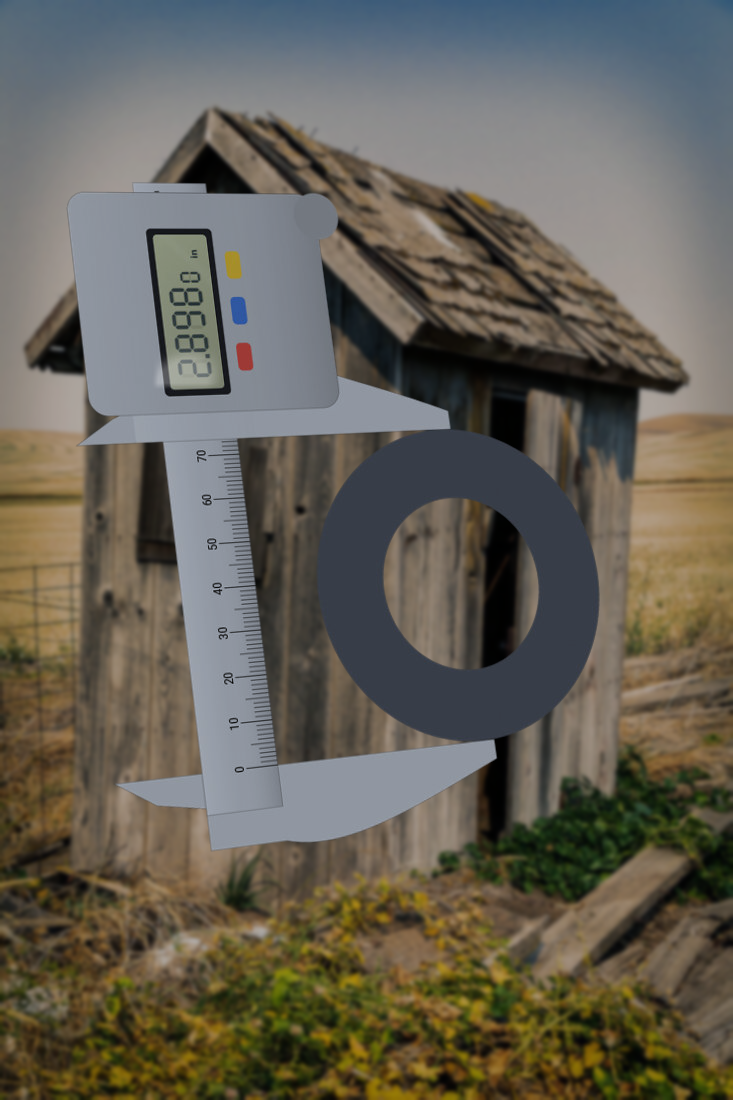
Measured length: **2.8980** in
